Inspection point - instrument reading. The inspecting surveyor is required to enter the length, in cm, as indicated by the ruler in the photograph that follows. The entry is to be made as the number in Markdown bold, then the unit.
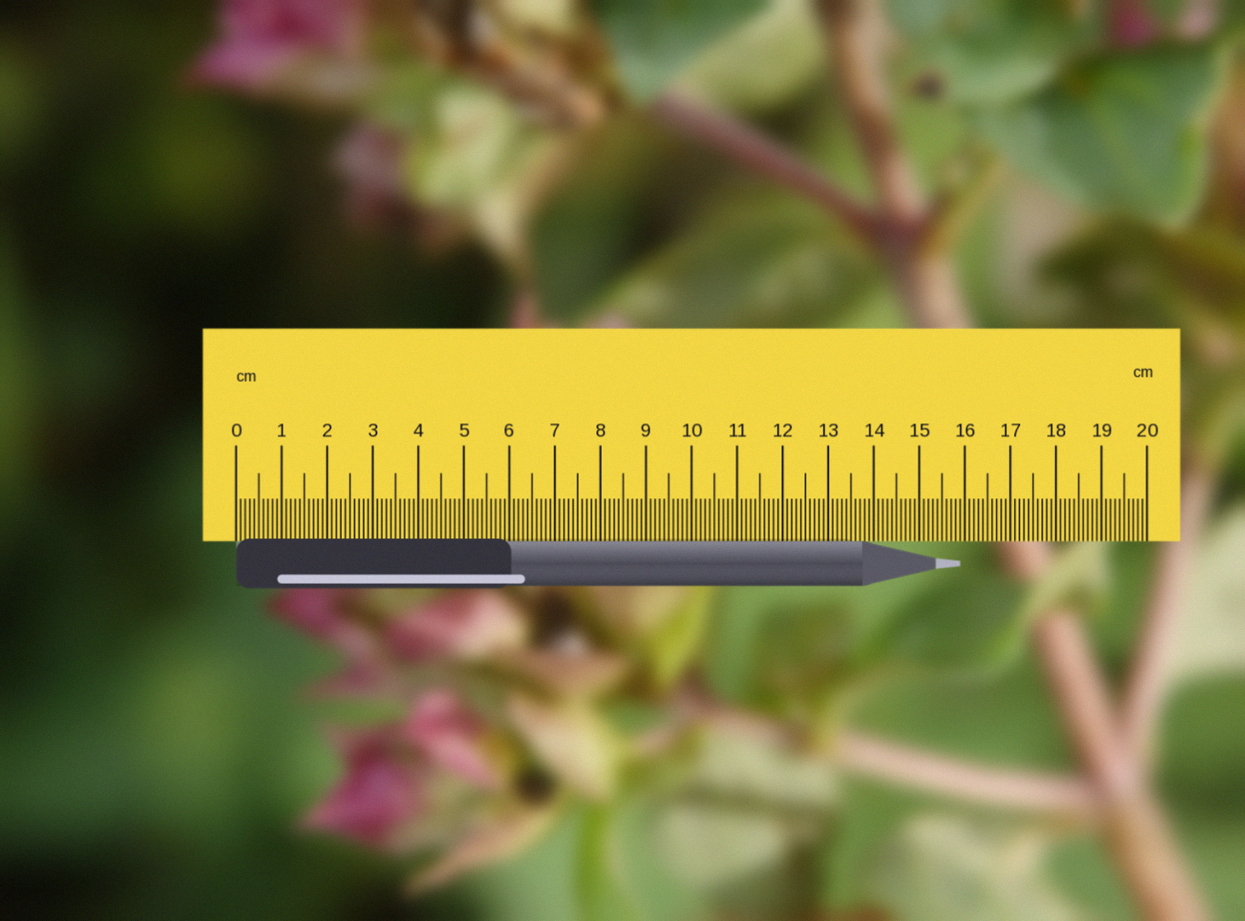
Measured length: **15.9** cm
